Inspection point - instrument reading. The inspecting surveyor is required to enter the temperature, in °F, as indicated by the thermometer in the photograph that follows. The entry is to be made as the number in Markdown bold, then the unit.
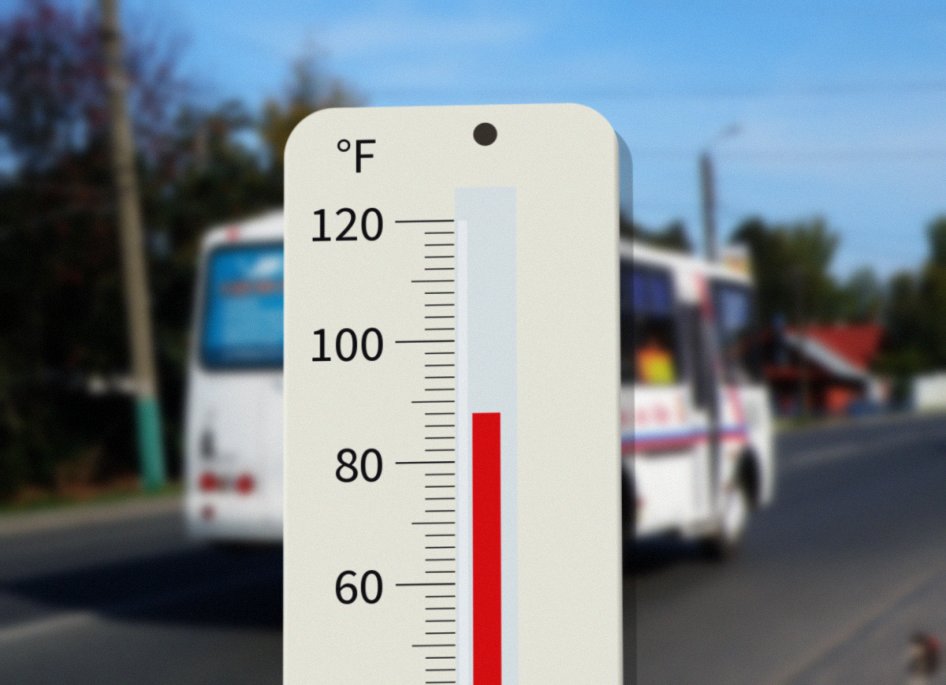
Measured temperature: **88** °F
